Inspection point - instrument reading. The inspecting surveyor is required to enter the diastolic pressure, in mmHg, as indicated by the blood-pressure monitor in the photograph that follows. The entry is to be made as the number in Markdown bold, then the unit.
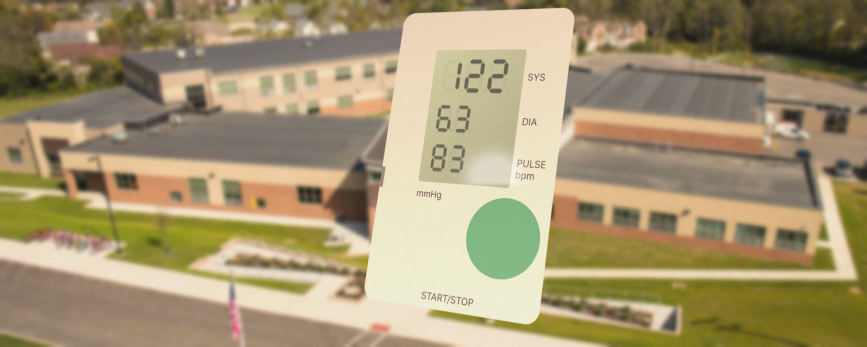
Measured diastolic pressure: **63** mmHg
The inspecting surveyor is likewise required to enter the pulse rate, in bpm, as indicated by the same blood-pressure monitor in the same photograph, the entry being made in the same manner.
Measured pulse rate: **83** bpm
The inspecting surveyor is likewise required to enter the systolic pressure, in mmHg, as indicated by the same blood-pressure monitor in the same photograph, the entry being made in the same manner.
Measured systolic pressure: **122** mmHg
